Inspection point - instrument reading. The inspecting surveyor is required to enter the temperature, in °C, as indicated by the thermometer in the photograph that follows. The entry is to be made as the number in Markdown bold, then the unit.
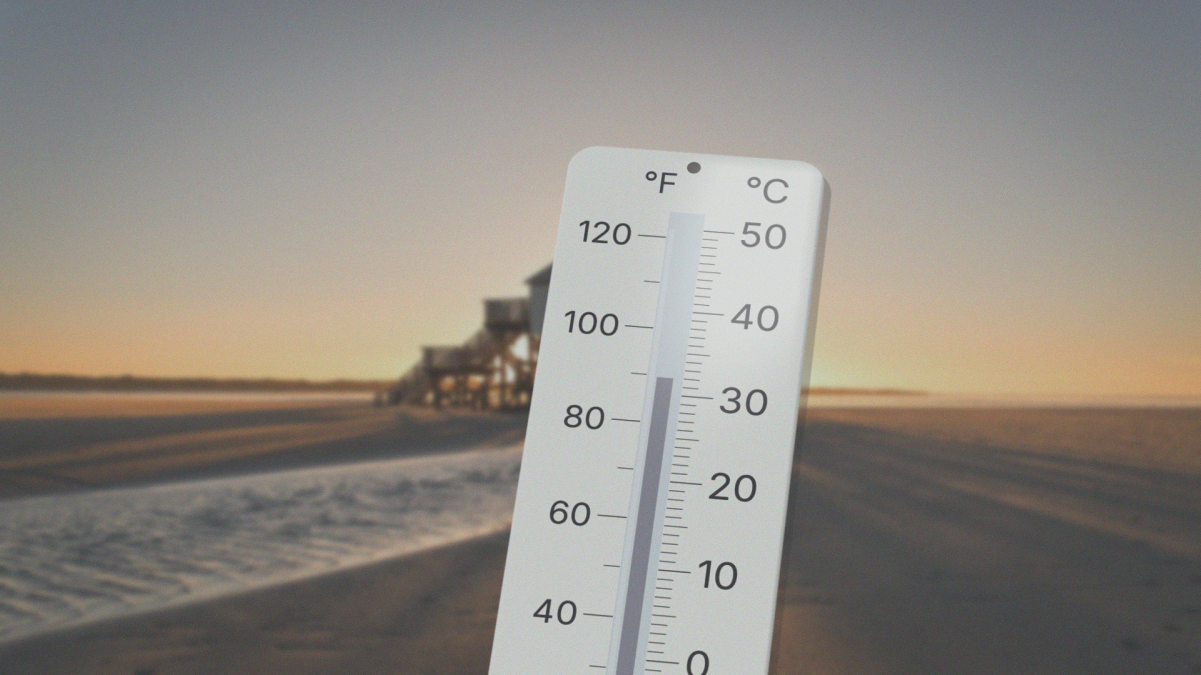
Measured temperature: **32** °C
